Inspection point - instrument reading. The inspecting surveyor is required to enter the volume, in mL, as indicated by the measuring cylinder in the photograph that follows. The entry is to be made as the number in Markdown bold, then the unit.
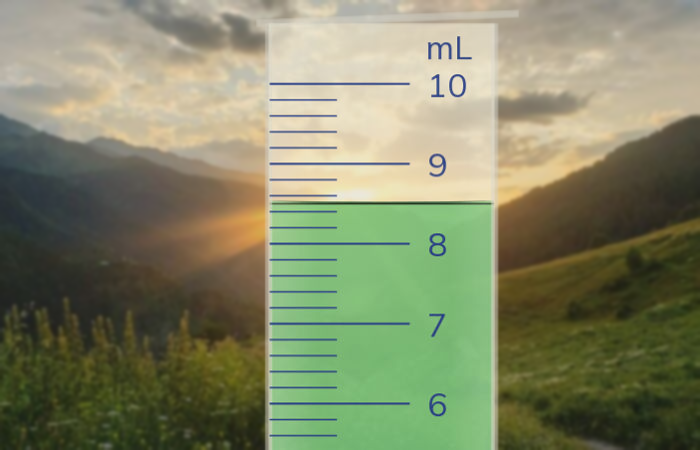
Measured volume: **8.5** mL
